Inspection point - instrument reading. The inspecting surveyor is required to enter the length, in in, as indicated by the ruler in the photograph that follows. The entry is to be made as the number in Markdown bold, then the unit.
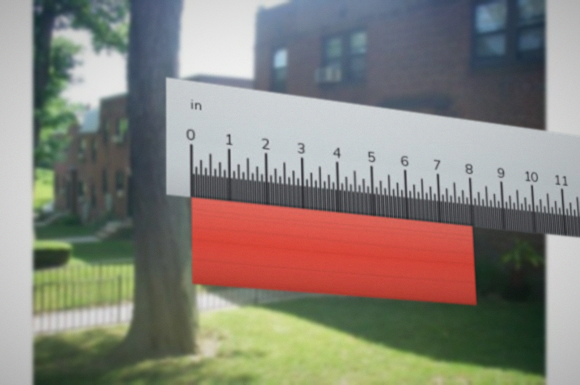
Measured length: **8** in
